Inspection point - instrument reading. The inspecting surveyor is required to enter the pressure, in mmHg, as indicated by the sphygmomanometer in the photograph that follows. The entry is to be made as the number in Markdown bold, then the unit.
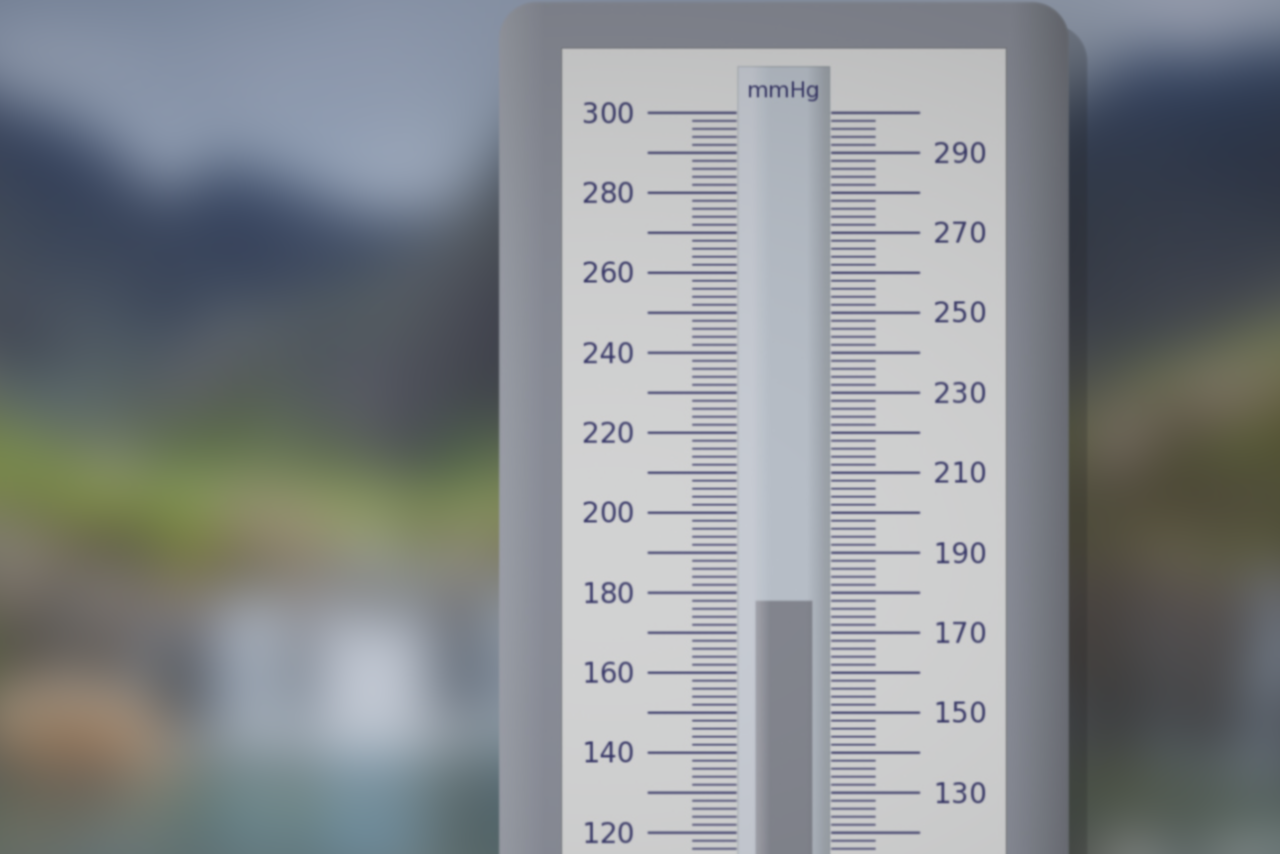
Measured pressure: **178** mmHg
